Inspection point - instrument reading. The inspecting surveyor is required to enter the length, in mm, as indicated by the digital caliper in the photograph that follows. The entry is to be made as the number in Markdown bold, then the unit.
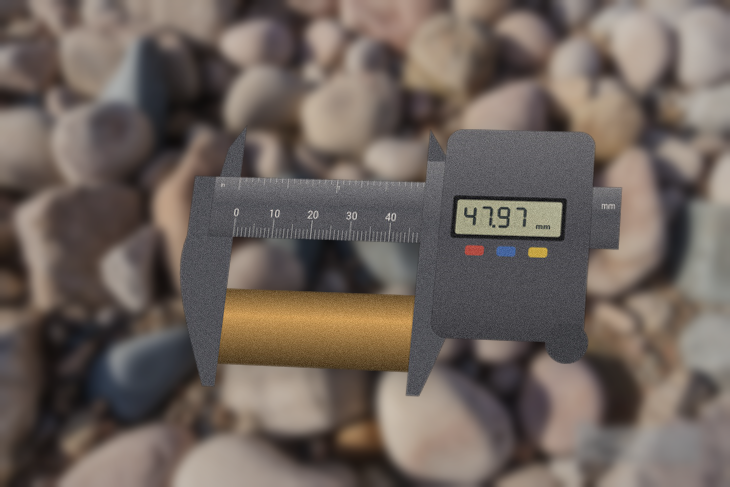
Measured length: **47.97** mm
